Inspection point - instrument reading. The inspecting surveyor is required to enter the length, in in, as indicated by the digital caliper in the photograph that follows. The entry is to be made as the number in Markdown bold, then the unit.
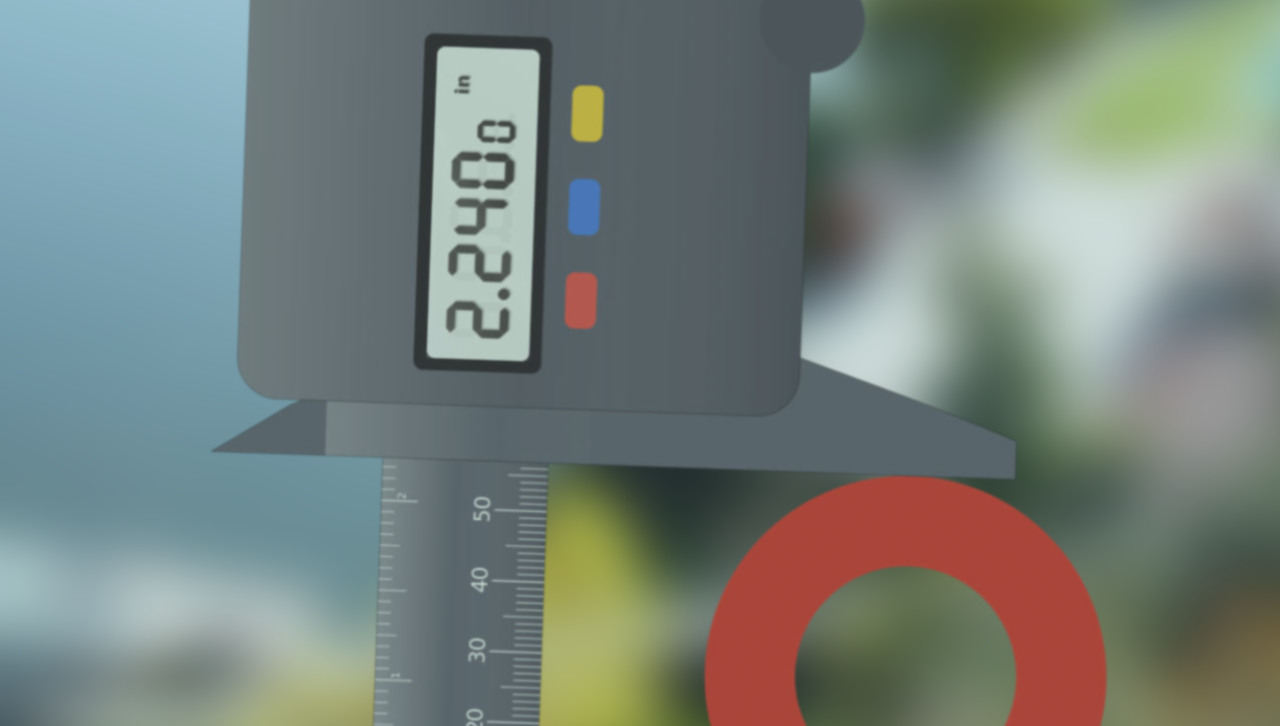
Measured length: **2.2400** in
